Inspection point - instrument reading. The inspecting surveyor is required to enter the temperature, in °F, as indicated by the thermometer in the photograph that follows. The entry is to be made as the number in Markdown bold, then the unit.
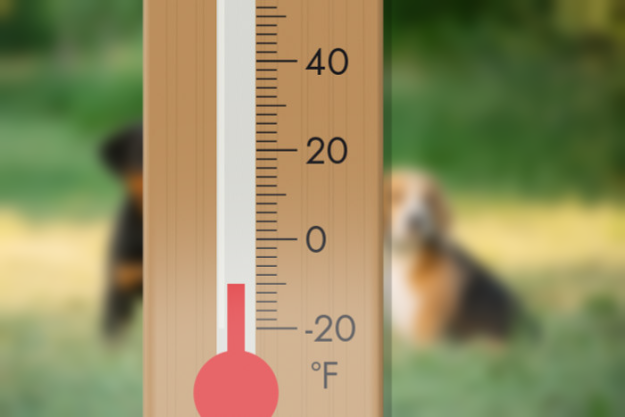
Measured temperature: **-10** °F
